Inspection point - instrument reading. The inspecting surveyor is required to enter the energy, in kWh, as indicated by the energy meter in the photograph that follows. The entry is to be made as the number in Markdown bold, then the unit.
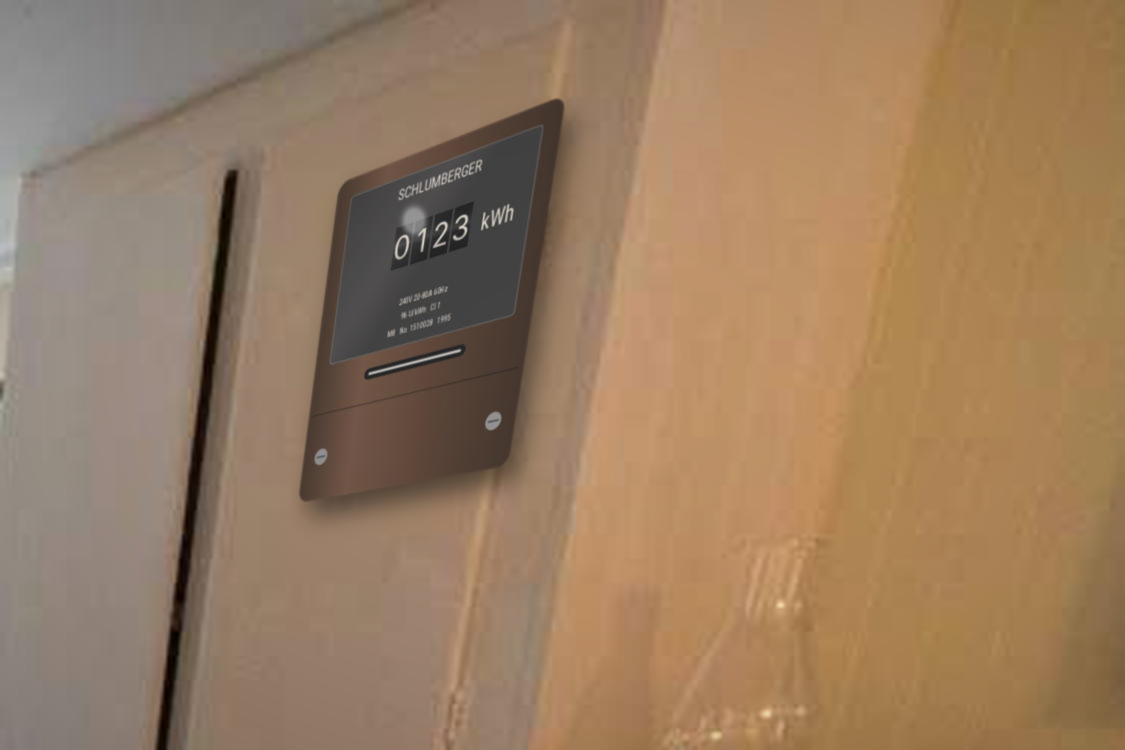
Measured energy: **123** kWh
